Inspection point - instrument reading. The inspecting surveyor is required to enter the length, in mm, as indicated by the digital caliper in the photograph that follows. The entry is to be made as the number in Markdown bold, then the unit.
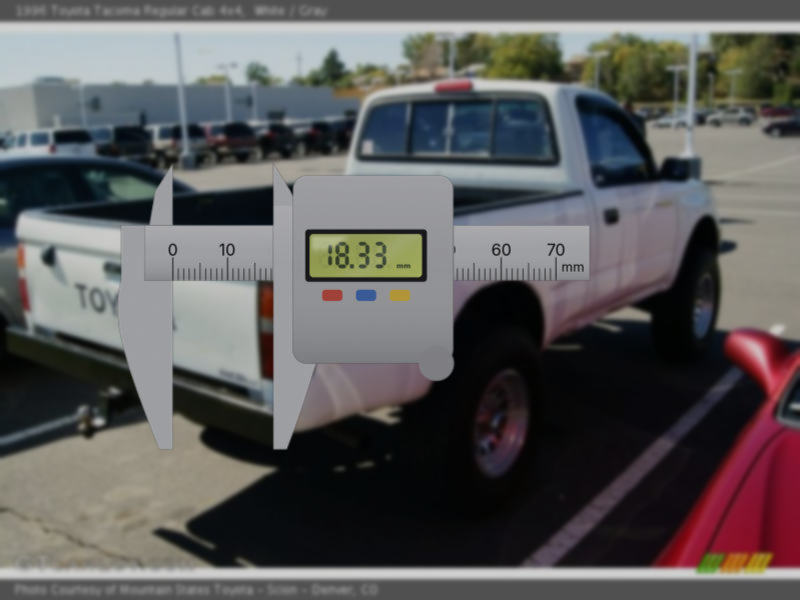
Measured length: **18.33** mm
